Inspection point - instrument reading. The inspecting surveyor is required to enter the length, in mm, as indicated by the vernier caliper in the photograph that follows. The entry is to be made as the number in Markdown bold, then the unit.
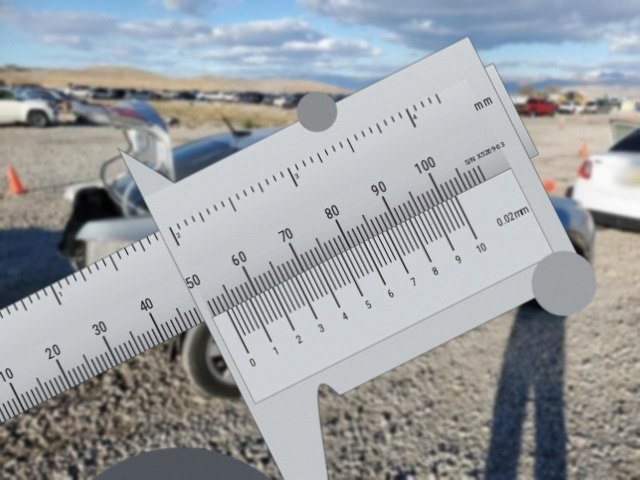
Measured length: **53.5** mm
